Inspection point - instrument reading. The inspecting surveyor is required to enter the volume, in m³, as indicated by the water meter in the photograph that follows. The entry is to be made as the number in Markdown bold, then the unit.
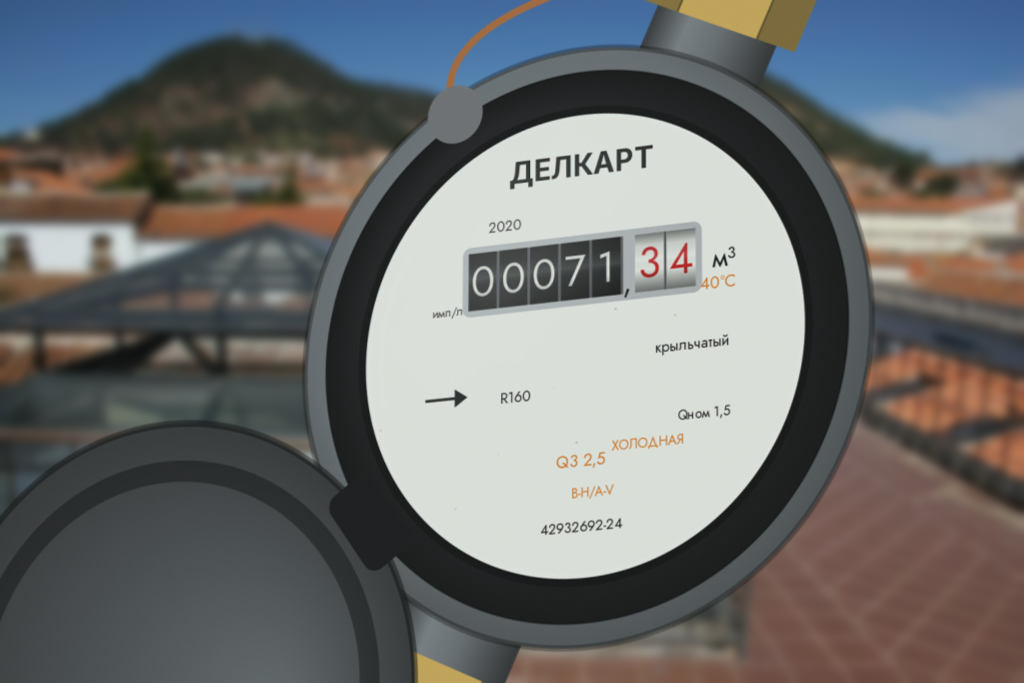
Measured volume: **71.34** m³
